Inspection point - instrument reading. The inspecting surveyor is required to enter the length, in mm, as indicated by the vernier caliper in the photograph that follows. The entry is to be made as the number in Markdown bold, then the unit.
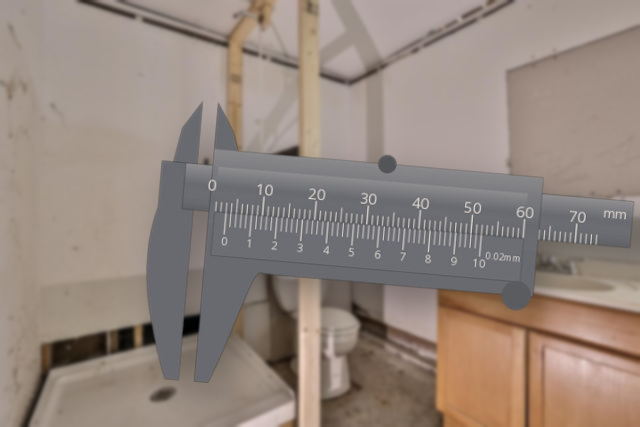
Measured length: **3.0** mm
